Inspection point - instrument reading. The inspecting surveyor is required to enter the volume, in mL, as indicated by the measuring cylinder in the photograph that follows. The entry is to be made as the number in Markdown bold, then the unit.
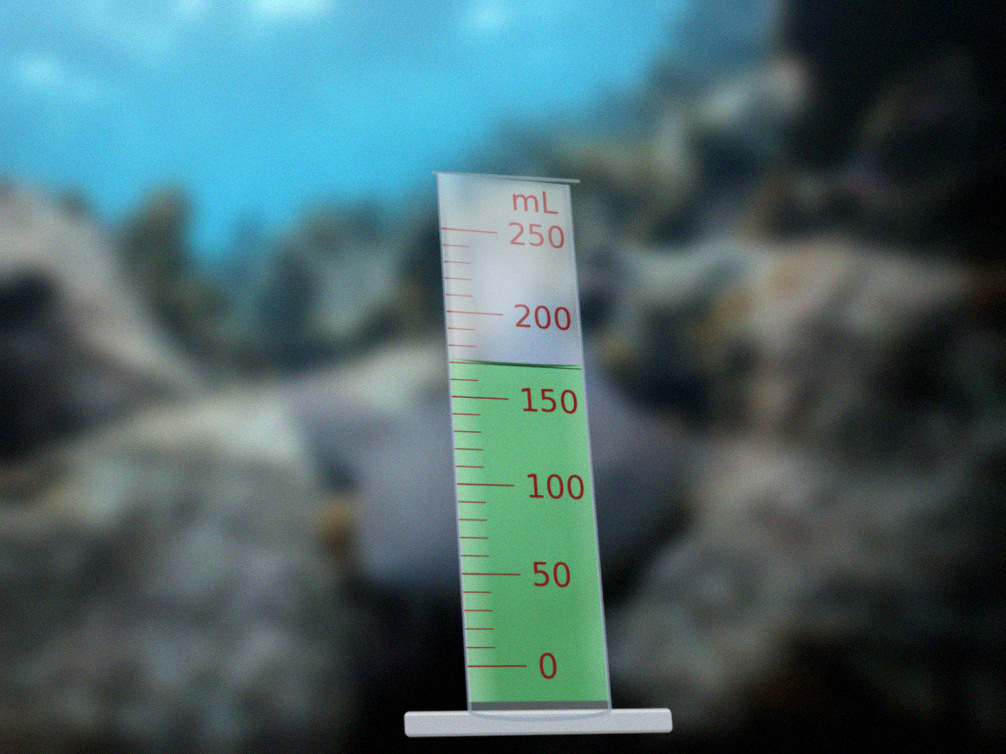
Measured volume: **170** mL
